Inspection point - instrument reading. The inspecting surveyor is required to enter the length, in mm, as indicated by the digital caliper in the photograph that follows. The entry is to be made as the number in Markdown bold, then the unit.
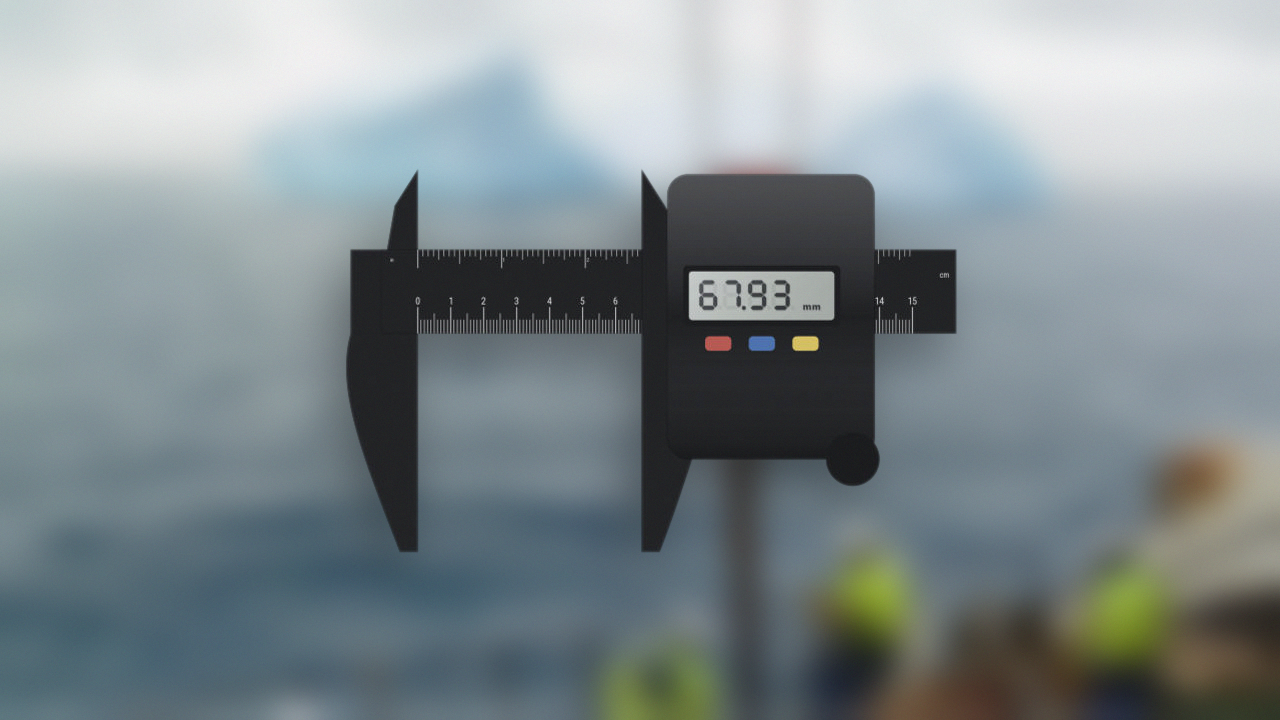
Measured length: **67.93** mm
